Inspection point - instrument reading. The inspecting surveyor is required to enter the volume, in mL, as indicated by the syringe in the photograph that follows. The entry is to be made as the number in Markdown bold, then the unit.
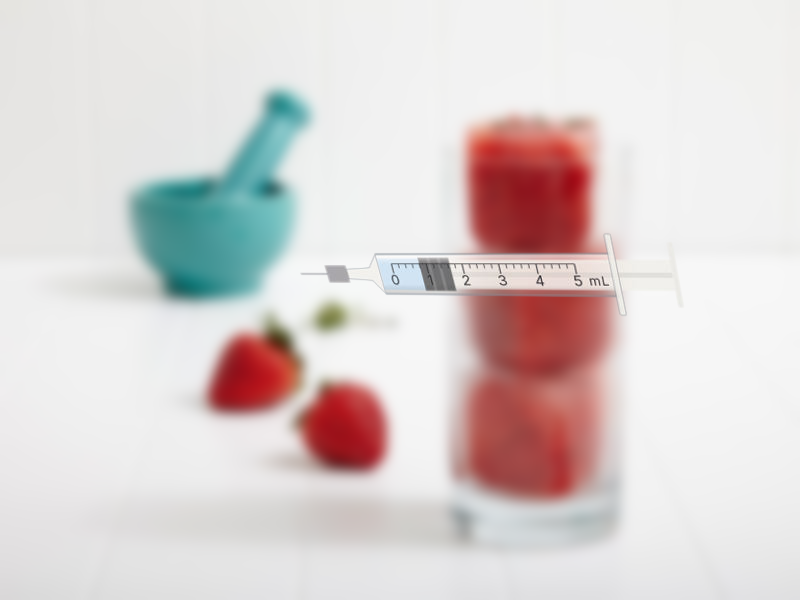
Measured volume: **0.8** mL
